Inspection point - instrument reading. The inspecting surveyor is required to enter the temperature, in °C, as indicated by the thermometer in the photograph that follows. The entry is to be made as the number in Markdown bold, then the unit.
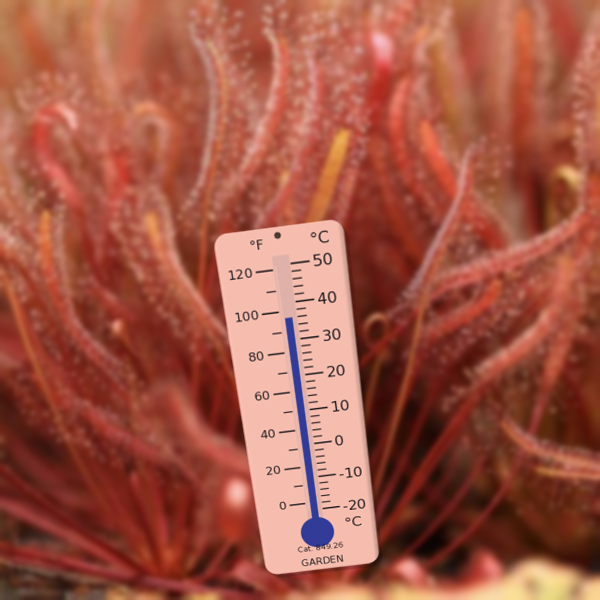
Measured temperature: **36** °C
